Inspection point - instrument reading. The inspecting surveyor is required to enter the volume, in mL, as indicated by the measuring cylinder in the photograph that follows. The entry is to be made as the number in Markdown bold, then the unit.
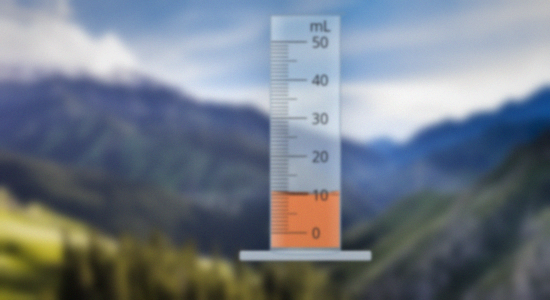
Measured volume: **10** mL
